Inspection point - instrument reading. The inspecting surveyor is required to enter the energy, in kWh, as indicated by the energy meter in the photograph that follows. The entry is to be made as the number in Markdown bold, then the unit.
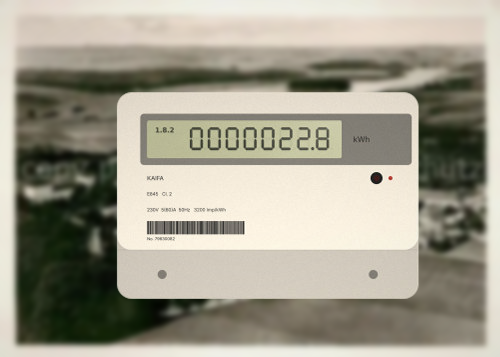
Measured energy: **22.8** kWh
